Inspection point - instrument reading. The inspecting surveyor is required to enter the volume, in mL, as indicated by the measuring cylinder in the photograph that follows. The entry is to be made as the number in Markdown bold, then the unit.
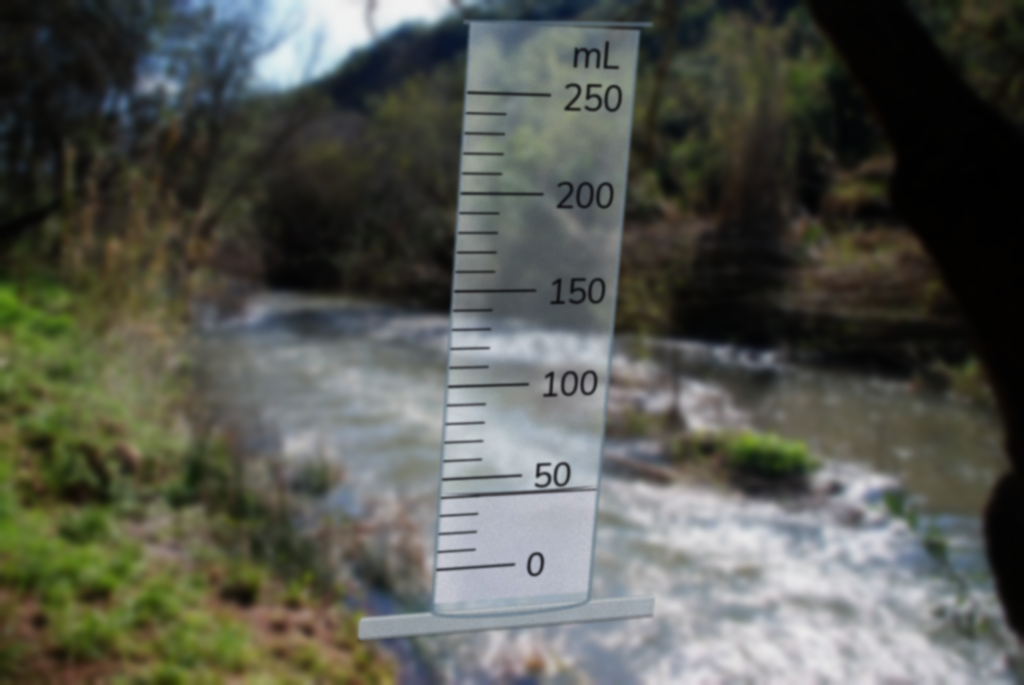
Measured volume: **40** mL
